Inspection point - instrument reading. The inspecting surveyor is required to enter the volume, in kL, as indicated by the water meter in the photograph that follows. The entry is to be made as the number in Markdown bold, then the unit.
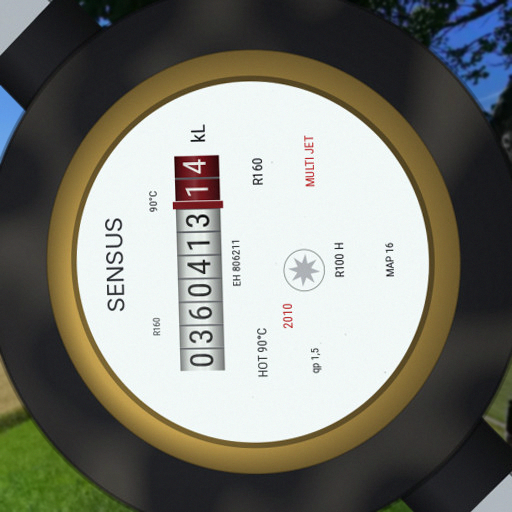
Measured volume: **360413.14** kL
